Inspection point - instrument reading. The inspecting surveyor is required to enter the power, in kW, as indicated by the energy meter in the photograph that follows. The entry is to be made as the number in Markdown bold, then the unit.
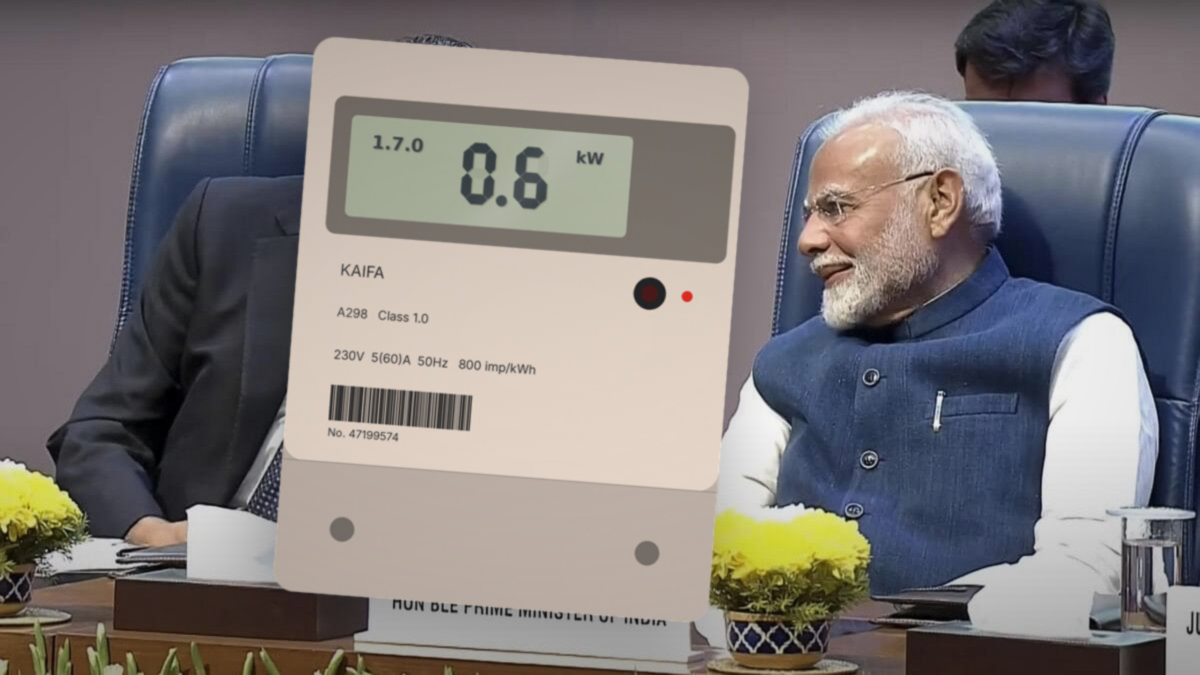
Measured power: **0.6** kW
